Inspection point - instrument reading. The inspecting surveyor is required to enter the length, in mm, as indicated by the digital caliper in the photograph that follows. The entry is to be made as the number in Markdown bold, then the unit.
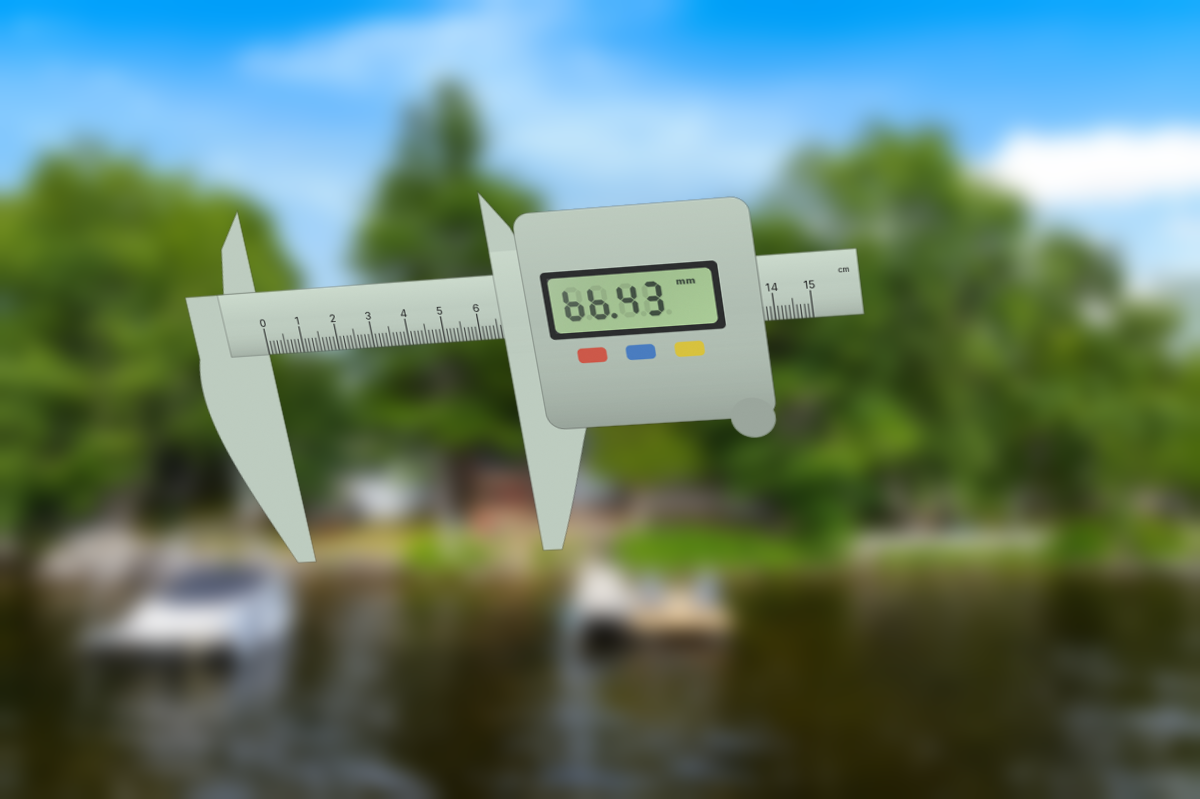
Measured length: **66.43** mm
